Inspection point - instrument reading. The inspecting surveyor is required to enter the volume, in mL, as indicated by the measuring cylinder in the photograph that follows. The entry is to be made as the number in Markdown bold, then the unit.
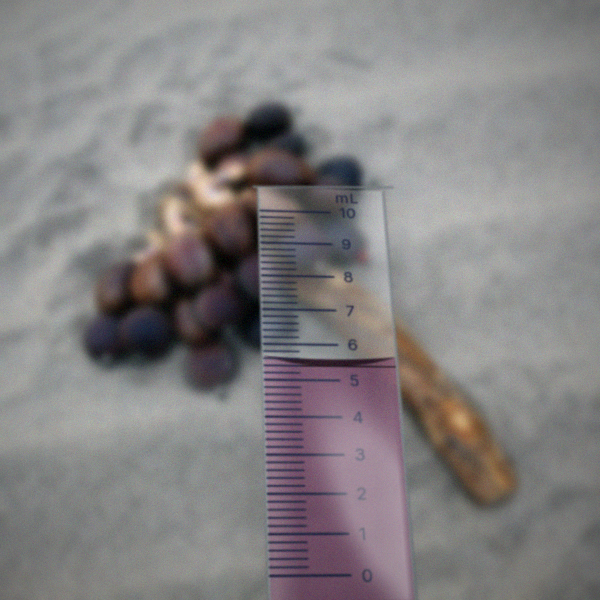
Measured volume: **5.4** mL
